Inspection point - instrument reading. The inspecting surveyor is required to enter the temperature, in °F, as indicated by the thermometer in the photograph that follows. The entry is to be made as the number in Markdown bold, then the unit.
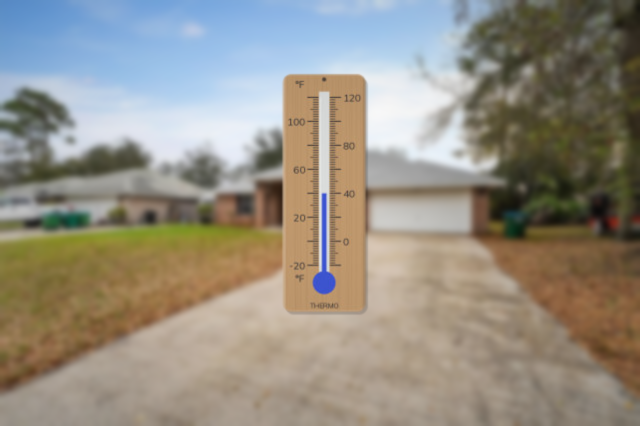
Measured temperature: **40** °F
